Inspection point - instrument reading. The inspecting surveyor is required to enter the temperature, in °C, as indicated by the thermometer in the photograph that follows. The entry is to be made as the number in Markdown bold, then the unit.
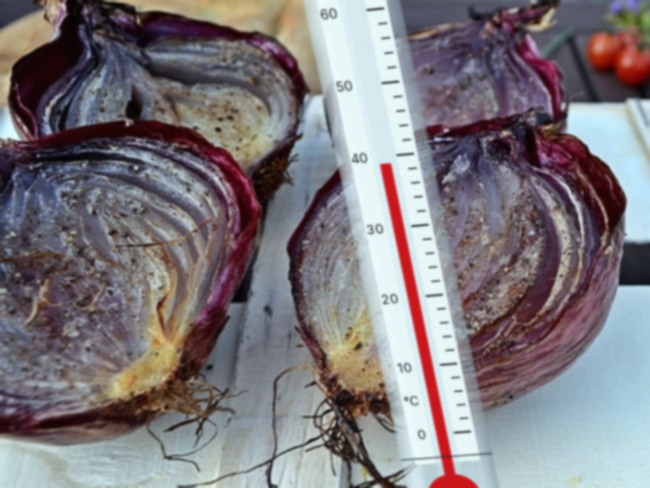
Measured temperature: **39** °C
